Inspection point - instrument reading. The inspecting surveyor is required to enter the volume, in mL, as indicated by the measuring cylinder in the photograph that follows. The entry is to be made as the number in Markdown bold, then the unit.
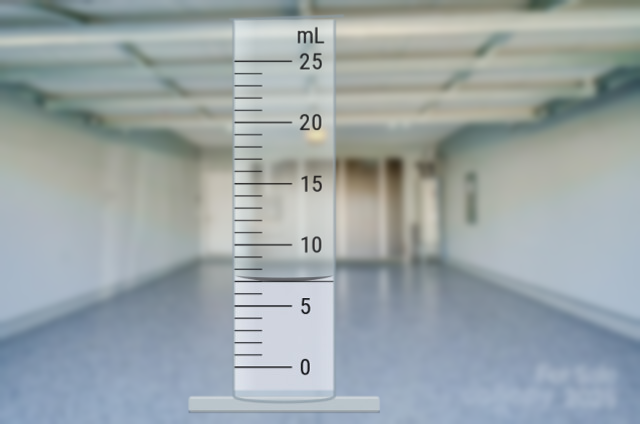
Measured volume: **7** mL
